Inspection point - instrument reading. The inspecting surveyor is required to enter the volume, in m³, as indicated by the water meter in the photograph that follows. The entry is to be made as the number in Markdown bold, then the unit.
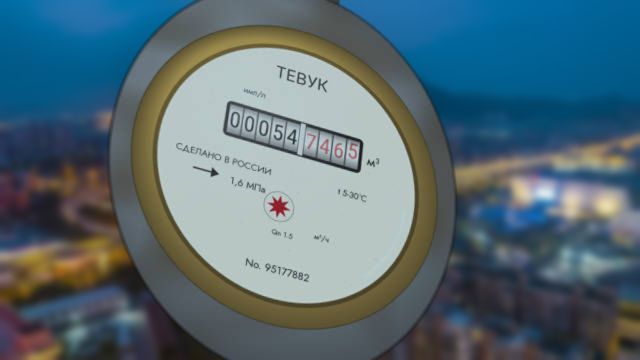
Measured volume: **54.7465** m³
